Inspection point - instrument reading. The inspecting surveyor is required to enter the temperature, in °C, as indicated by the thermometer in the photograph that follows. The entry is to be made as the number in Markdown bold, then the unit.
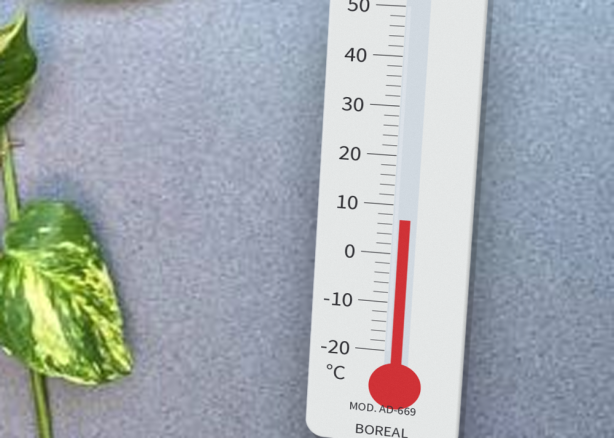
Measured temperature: **7** °C
